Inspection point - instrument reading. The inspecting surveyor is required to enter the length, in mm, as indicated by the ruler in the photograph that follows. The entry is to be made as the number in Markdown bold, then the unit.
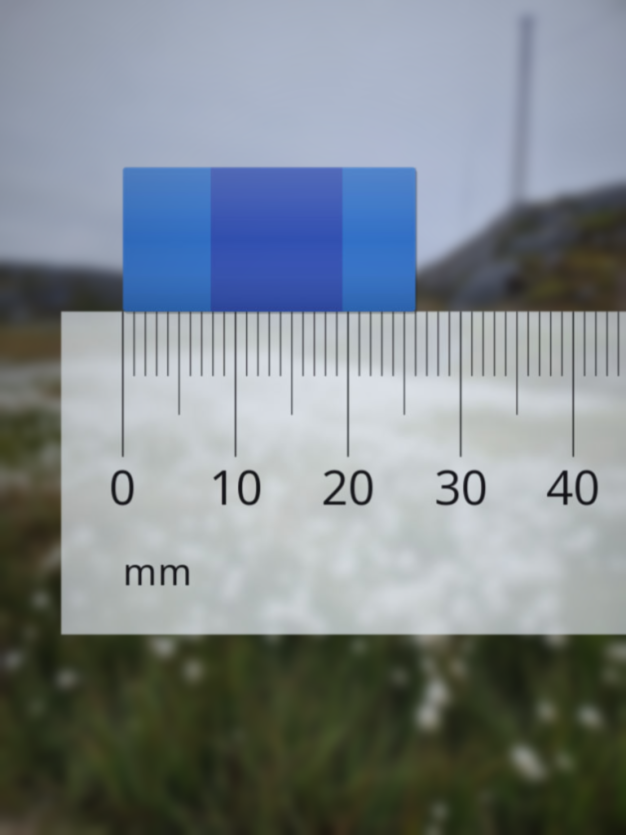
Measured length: **26** mm
